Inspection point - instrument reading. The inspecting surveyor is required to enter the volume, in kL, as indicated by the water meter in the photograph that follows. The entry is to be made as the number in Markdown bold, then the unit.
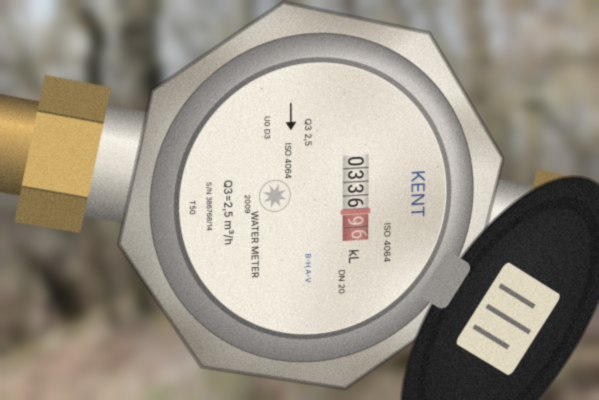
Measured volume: **336.96** kL
